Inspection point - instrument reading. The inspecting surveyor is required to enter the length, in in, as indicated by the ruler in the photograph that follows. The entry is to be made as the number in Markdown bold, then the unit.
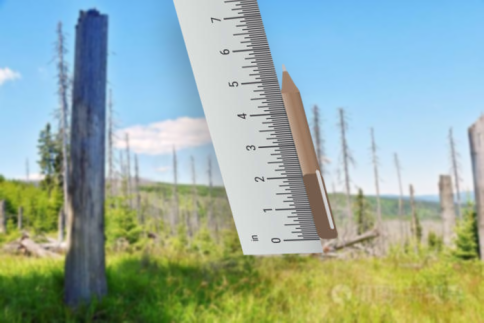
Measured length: **5.5** in
